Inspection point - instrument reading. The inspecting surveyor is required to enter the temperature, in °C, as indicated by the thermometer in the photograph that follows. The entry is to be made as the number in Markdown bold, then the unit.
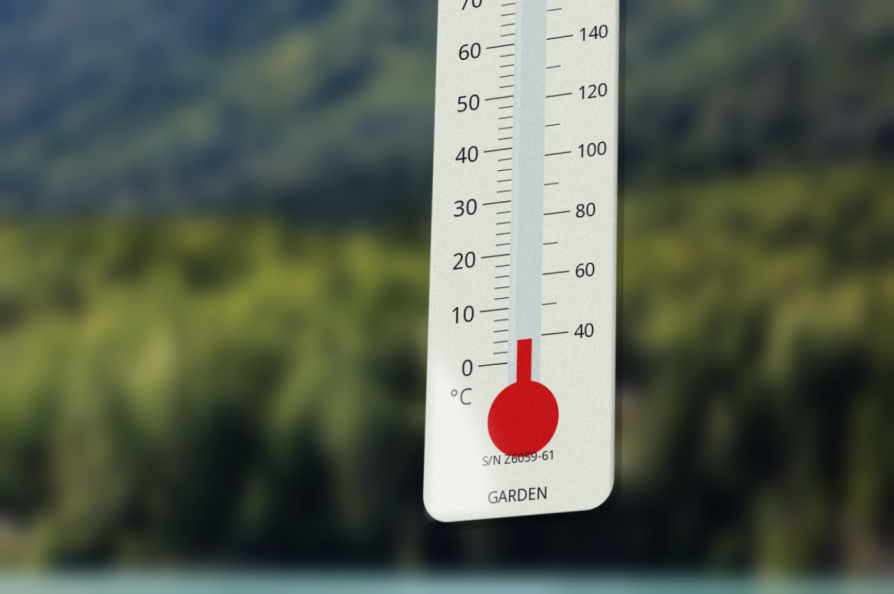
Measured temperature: **4** °C
